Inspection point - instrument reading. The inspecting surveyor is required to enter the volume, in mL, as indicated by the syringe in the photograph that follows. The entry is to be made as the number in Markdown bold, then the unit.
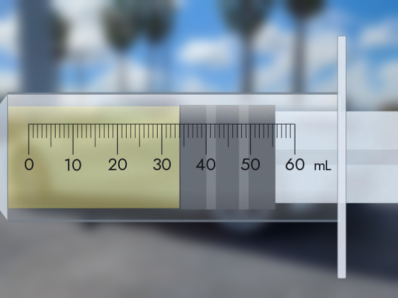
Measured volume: **34** mL
